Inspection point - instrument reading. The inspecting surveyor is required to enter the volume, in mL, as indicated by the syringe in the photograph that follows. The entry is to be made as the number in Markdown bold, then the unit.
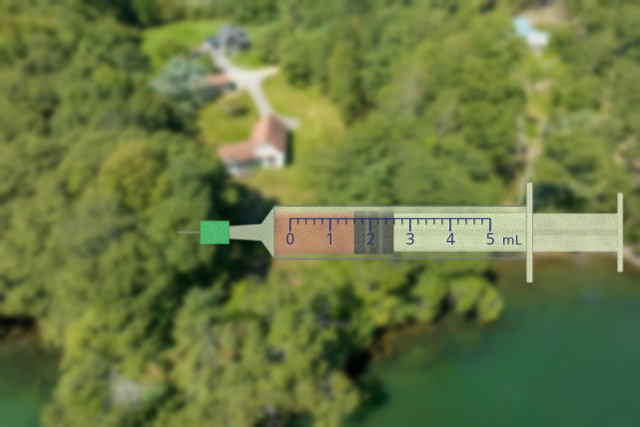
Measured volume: **1.6** mL
